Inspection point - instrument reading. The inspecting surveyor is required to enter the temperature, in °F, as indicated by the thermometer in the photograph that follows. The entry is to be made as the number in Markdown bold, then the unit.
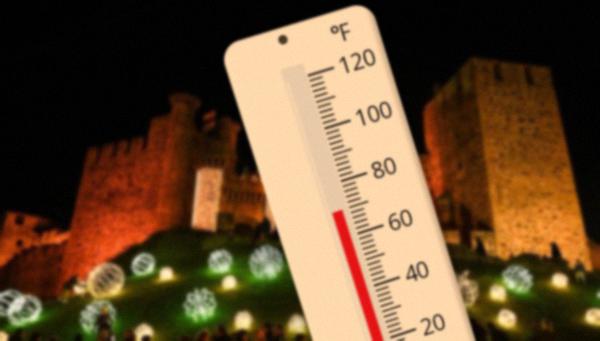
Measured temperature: **70** °F
